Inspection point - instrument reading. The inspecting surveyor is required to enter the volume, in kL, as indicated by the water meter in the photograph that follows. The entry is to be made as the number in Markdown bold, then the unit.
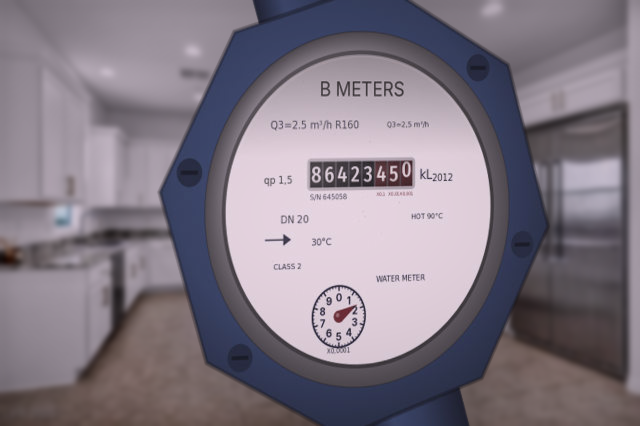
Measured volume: **86423.4501** kL
